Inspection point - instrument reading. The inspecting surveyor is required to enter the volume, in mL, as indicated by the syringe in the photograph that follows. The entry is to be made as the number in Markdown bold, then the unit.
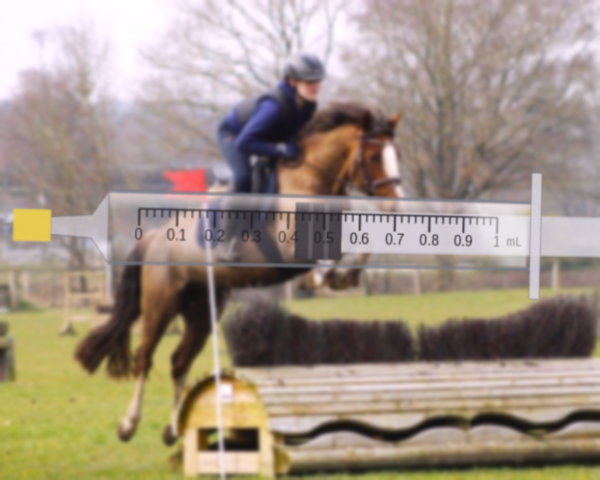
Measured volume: **0.42** mL
